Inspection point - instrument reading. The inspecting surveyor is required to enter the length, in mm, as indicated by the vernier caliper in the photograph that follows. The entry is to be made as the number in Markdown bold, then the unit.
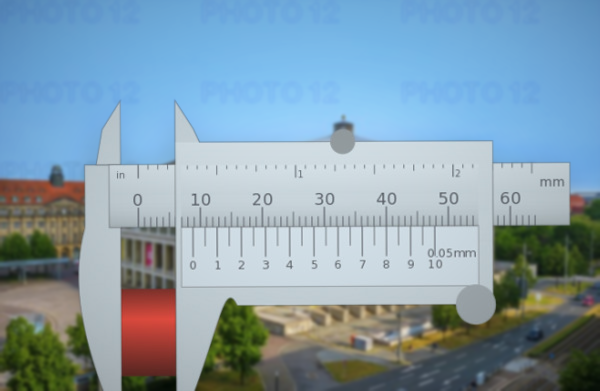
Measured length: **8.8** mm
